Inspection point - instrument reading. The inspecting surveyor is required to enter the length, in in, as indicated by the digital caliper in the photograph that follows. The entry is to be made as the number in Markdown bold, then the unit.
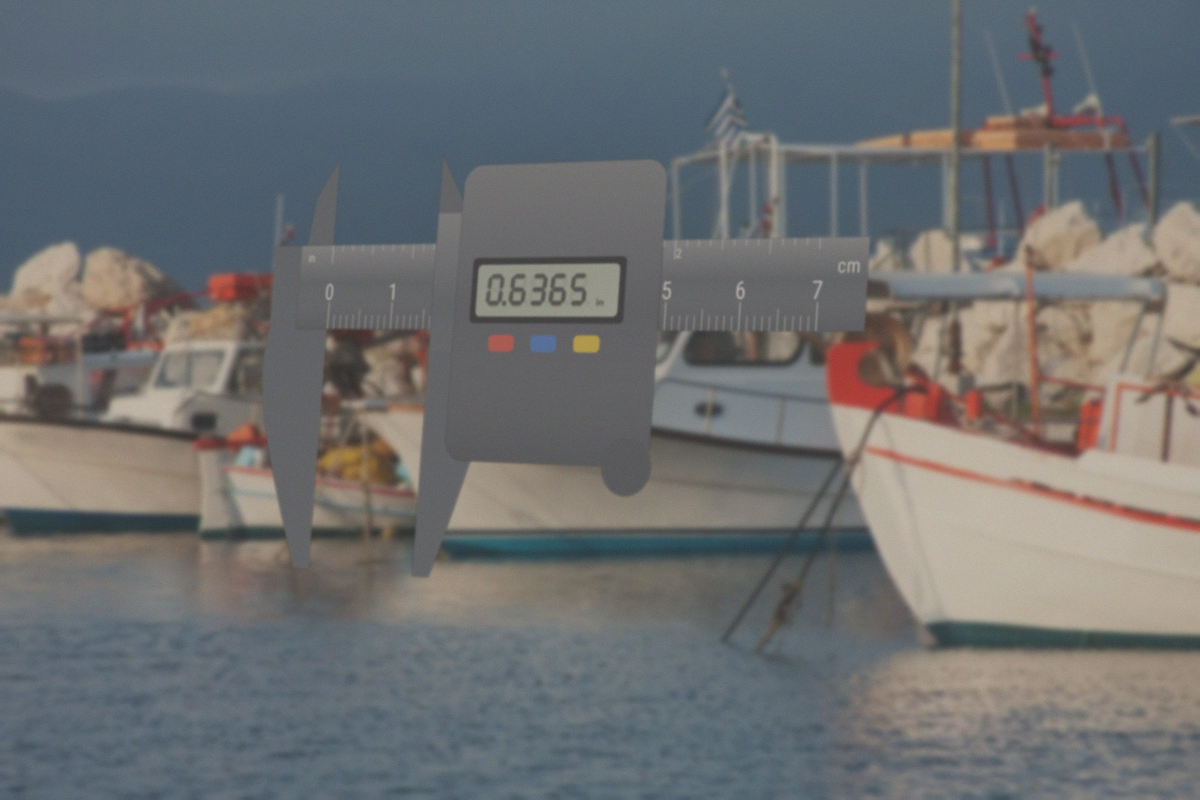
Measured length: **0.6365** in
